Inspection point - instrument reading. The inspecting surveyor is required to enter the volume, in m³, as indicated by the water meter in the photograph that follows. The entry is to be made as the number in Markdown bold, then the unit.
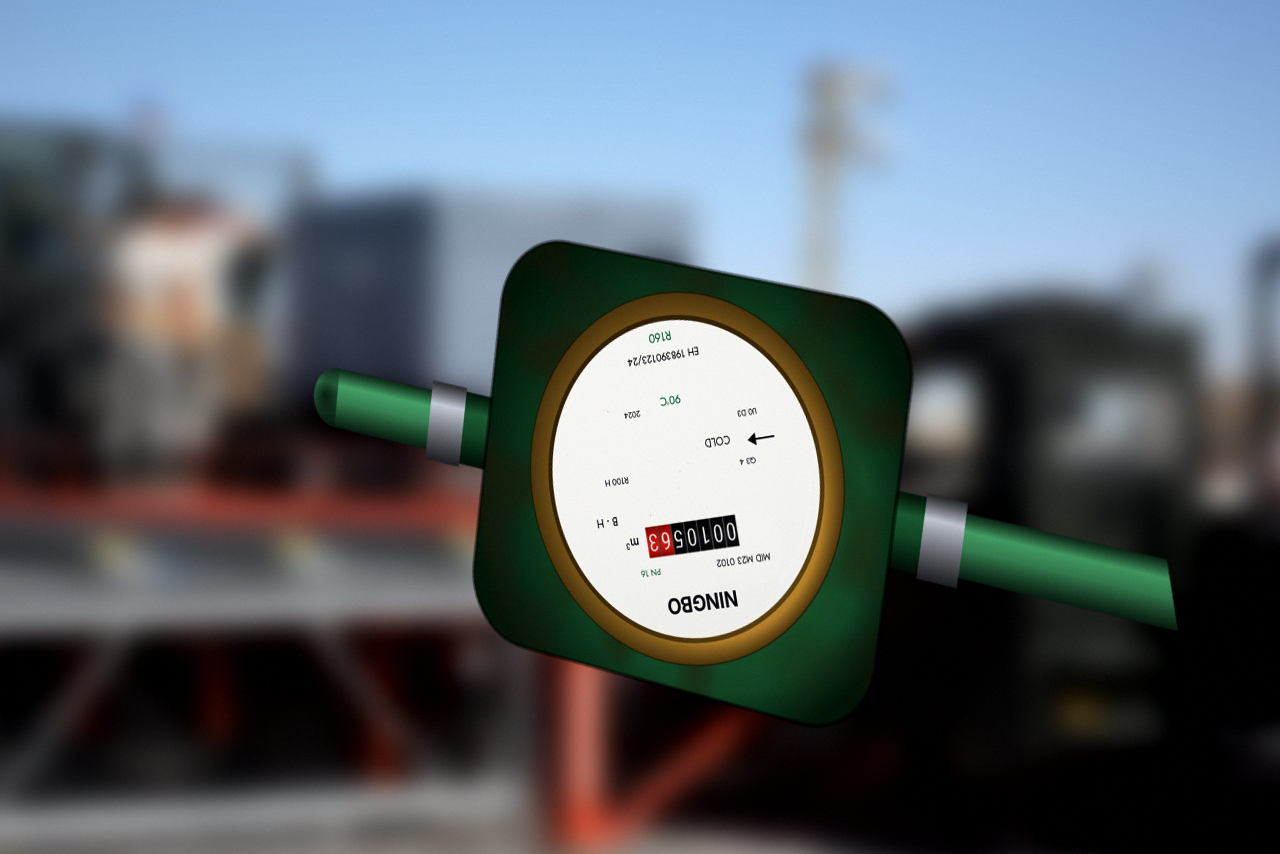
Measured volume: **105.63** m³
